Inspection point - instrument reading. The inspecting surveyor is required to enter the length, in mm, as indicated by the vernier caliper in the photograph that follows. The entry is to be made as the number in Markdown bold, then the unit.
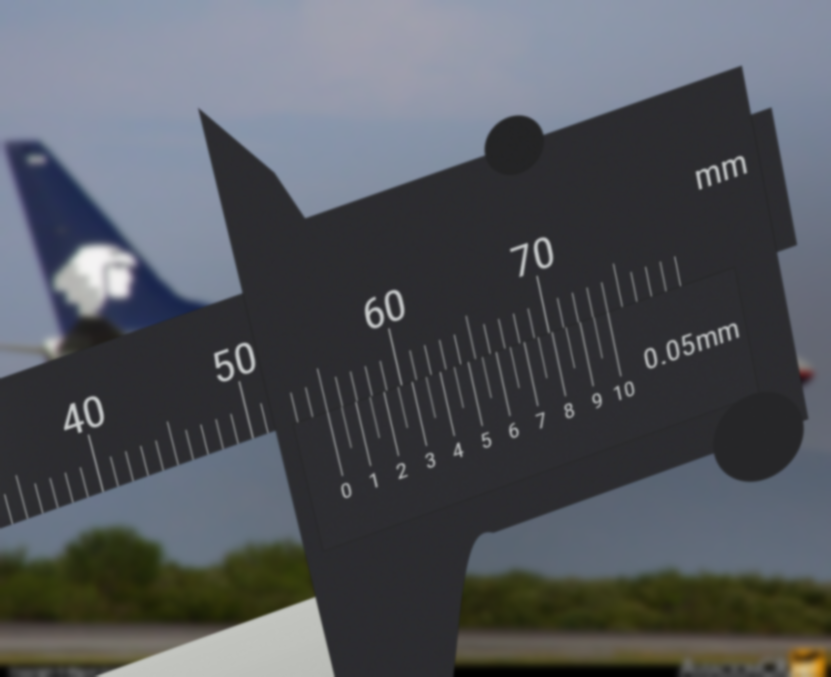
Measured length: **55.0** mm
